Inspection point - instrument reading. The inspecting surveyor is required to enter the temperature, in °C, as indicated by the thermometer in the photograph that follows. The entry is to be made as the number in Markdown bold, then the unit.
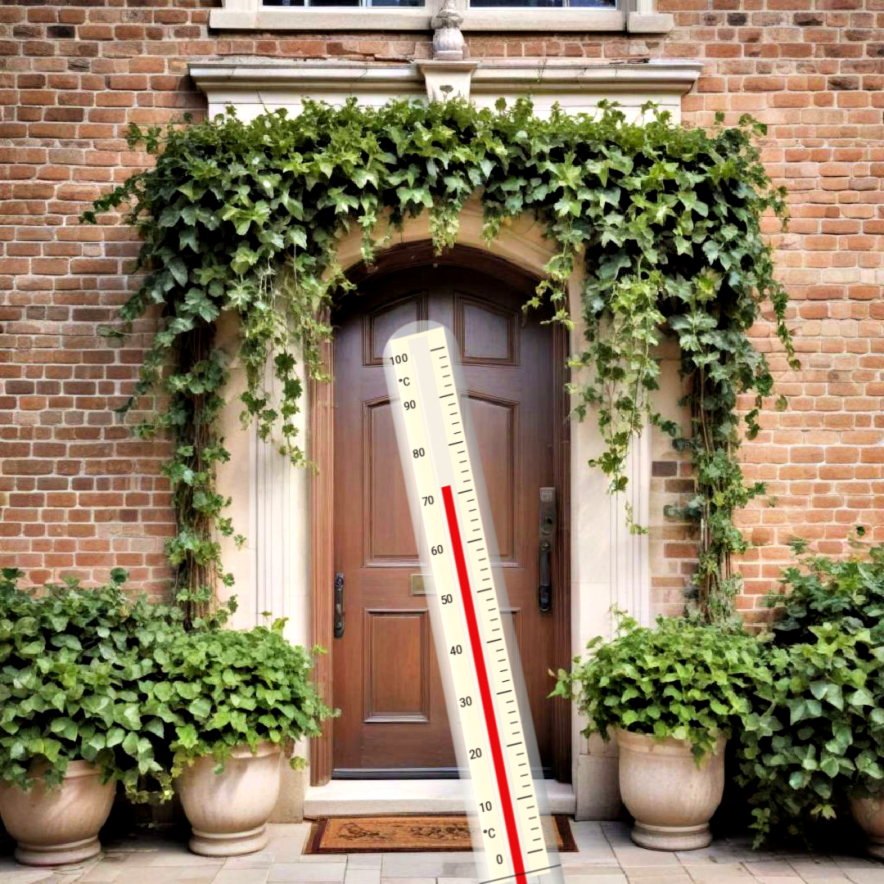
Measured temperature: **72** °C
